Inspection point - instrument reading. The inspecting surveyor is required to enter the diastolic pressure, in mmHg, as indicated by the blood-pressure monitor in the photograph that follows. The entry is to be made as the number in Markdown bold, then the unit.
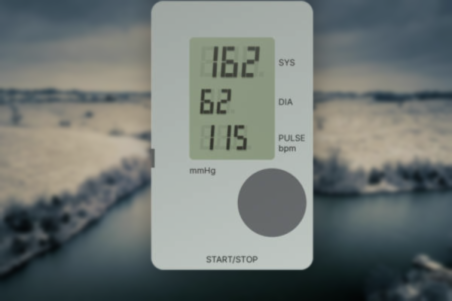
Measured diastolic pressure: **62** mmHg
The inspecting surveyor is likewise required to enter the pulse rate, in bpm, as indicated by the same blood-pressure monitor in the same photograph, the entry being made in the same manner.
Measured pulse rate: **115** bpm
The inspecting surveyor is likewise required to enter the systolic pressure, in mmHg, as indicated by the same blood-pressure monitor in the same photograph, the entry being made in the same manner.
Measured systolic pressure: **162** mmHg
